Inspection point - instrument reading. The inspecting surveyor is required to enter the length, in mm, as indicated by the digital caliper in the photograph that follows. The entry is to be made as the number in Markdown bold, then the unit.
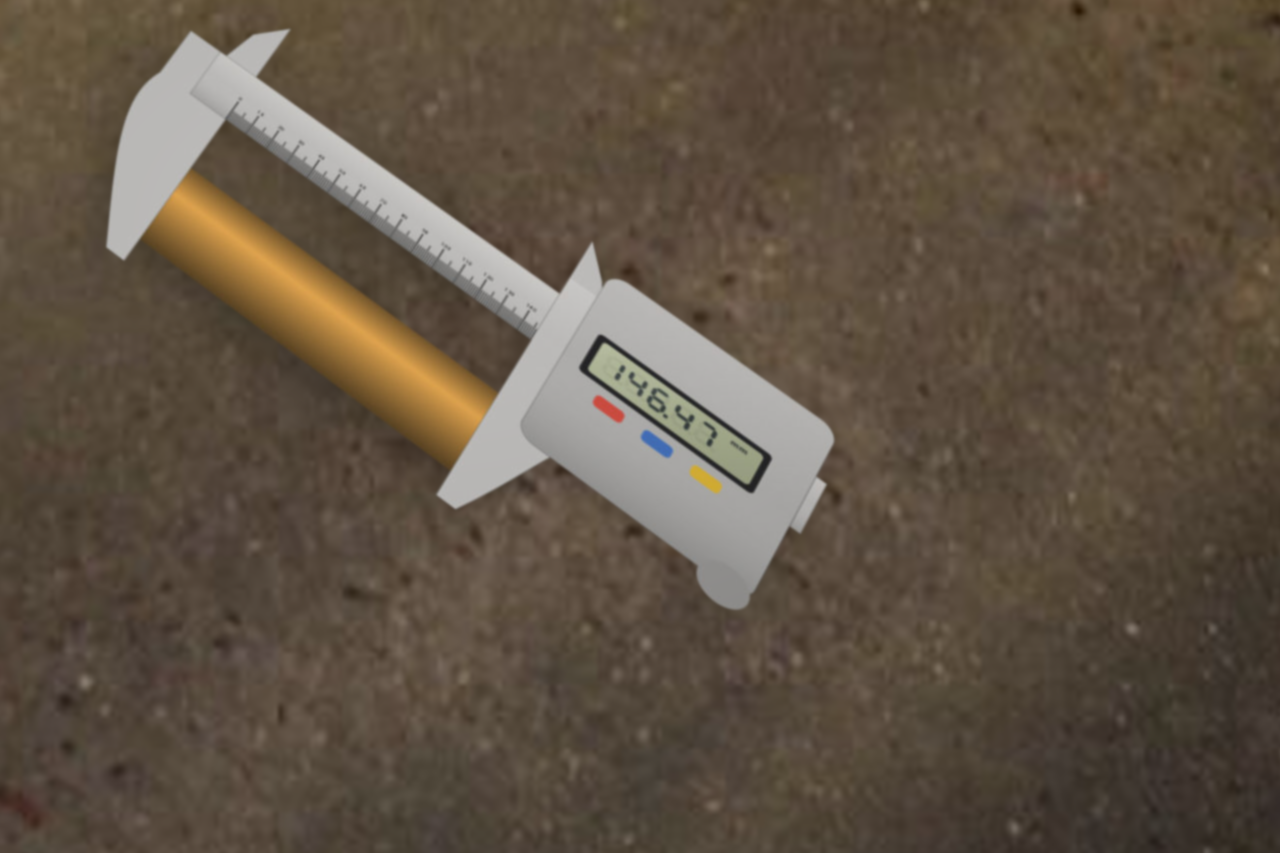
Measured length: **146.47** mm
